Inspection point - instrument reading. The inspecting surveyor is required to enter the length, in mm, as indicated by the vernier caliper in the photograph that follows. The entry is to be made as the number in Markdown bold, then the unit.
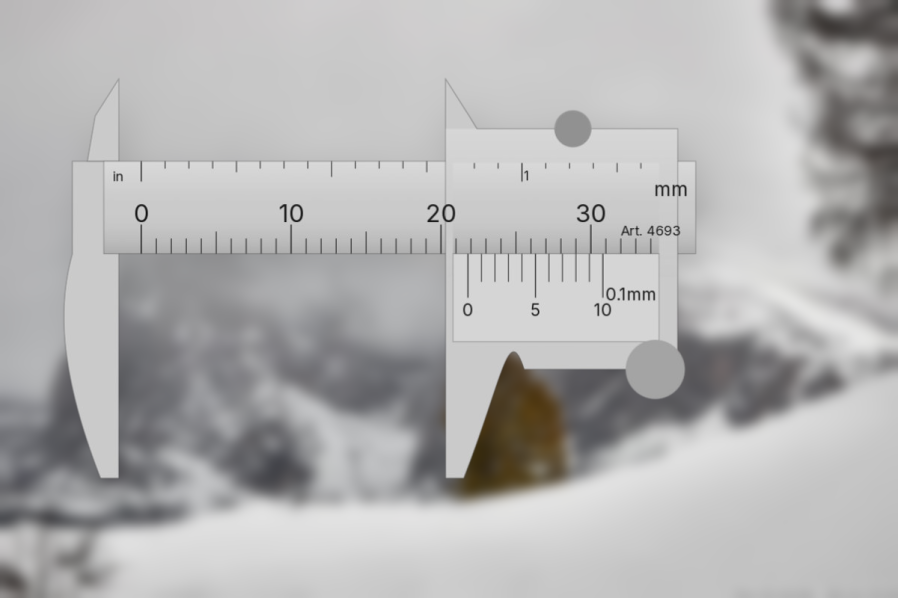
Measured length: **21.8** mm
